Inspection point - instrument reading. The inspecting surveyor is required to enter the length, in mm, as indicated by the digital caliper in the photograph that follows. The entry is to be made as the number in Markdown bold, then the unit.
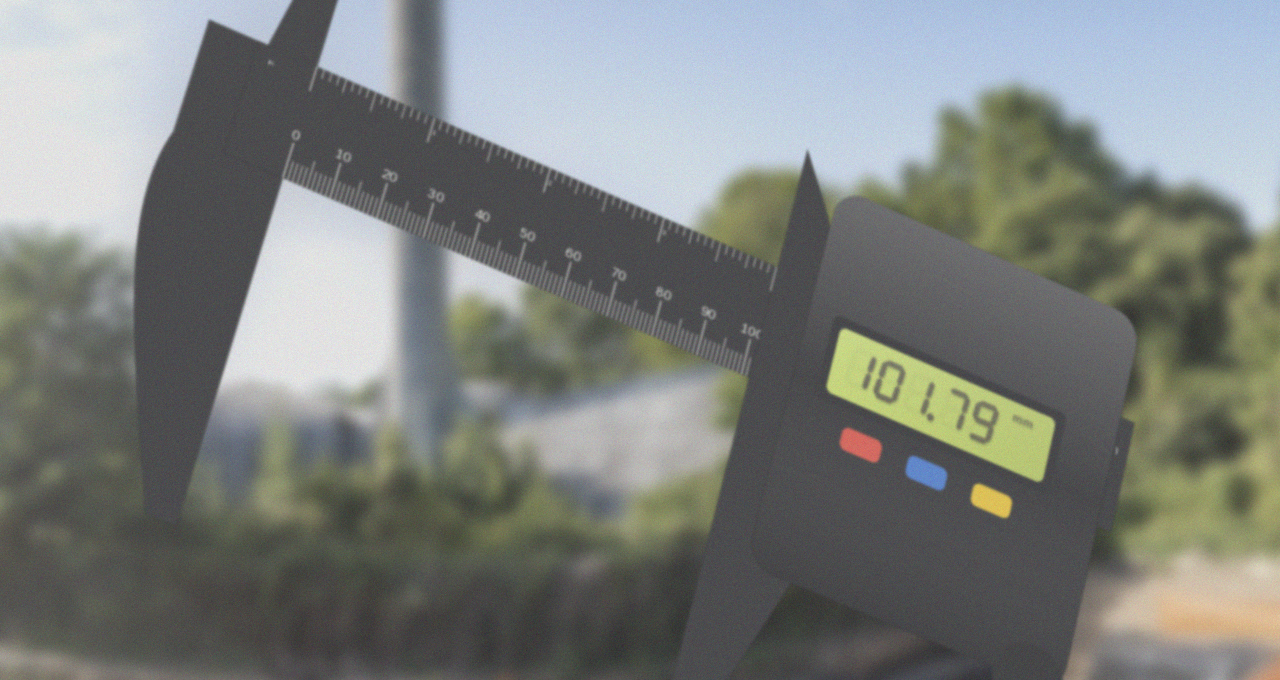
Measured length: **101.79** mm
